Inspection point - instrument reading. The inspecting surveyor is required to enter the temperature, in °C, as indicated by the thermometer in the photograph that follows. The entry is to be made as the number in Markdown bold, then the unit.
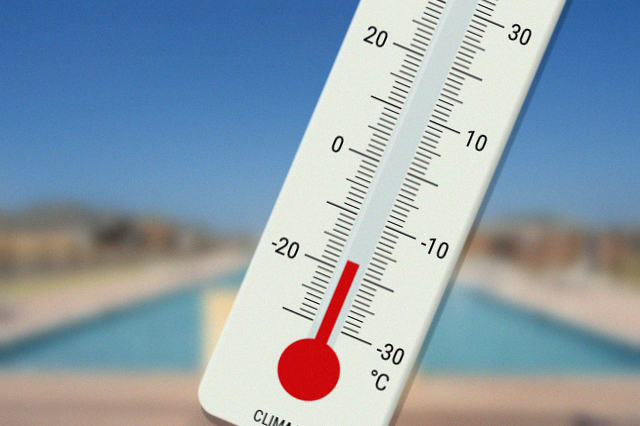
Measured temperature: **-18** °C
